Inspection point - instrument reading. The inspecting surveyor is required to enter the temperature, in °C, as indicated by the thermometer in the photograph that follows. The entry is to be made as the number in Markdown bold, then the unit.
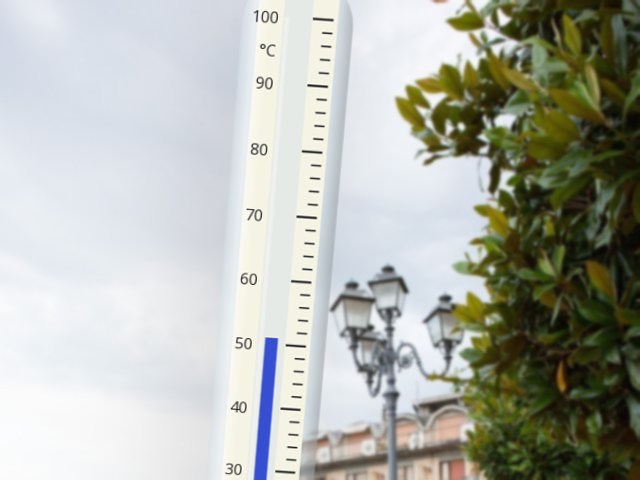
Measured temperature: **51** °C
